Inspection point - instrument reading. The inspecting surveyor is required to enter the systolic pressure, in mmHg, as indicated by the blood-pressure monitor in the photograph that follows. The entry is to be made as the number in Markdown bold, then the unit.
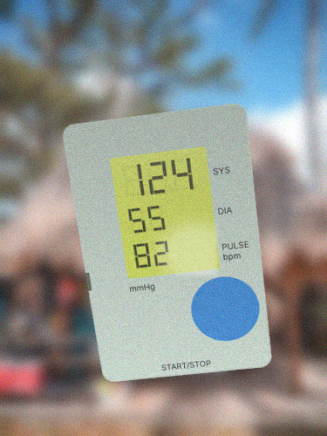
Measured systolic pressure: **124** mmHg
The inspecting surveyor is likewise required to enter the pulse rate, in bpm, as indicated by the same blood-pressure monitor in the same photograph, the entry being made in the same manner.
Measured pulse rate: **82** bpm
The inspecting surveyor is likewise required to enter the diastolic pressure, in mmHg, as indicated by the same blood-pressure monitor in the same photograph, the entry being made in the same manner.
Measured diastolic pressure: **55** mmHg
